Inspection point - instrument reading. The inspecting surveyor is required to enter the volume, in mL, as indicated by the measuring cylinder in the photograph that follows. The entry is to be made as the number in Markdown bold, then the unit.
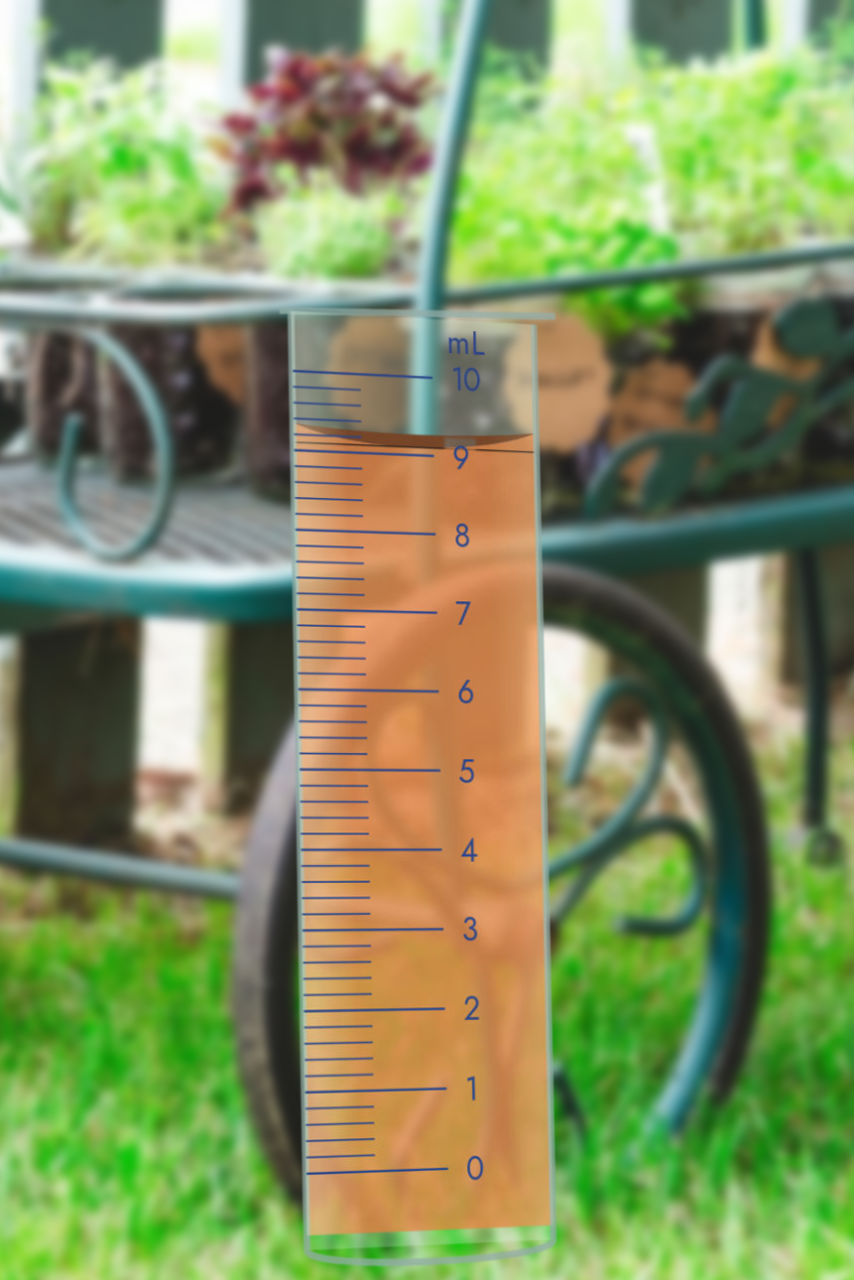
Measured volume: **9.1** mL
